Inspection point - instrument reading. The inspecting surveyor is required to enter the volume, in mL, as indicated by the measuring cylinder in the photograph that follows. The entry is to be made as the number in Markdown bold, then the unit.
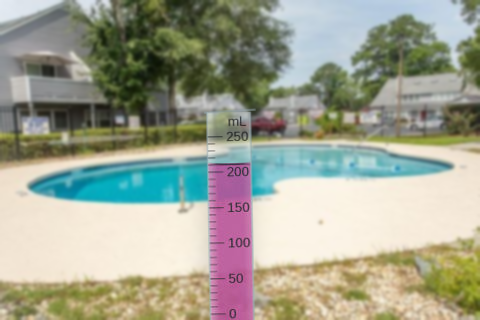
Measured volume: **210** mL
